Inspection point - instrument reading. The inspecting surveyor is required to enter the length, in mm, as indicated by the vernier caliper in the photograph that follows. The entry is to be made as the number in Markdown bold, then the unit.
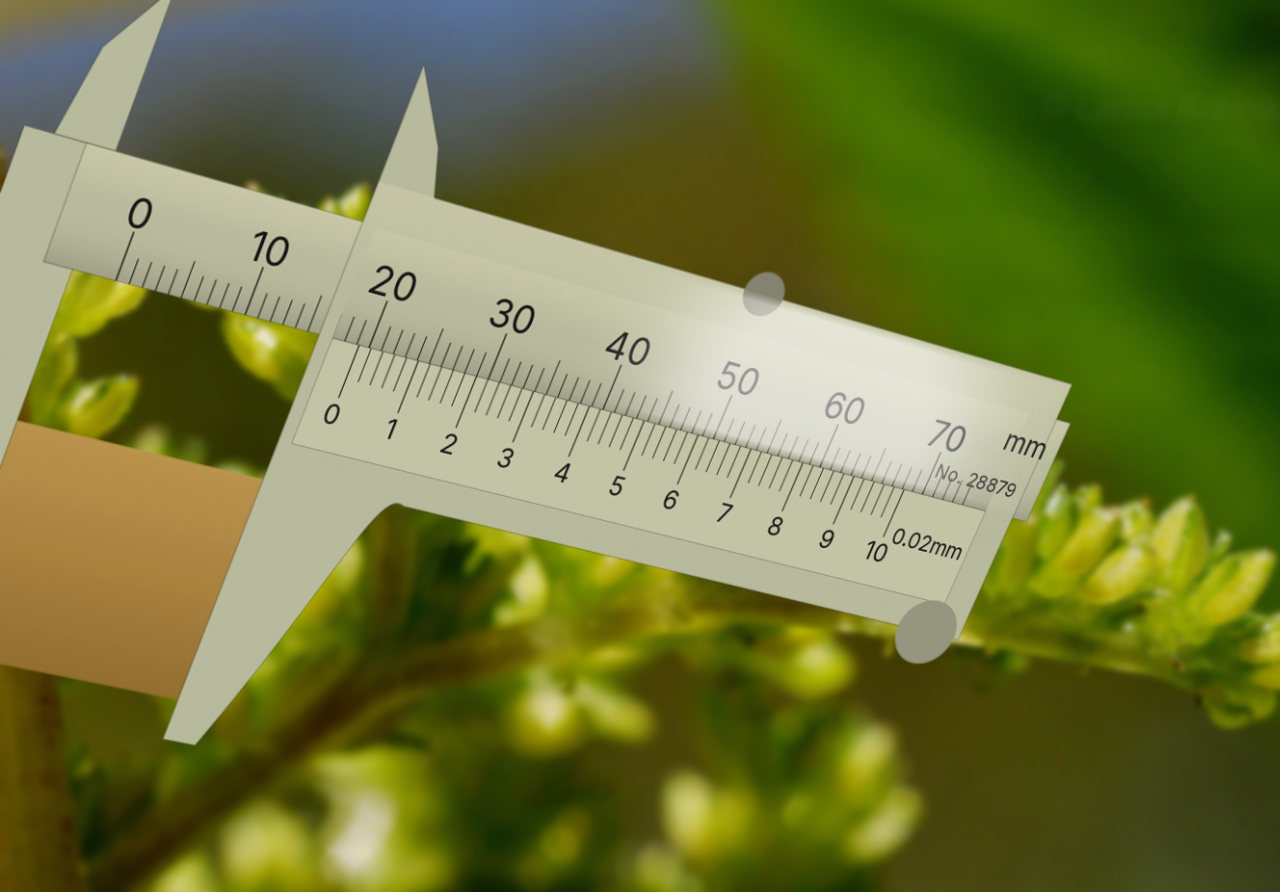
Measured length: **19.2** mm
